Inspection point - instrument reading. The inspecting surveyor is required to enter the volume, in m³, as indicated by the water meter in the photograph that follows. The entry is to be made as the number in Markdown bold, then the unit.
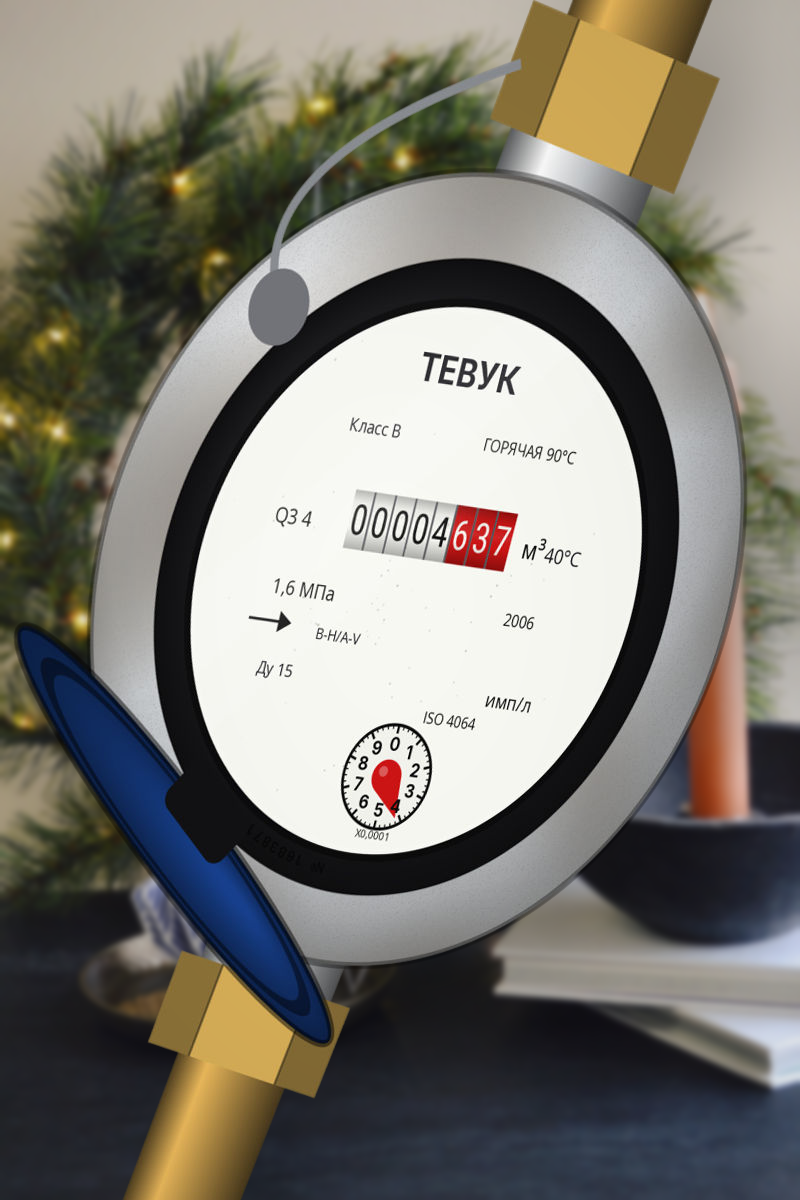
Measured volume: **4.6374** m³
